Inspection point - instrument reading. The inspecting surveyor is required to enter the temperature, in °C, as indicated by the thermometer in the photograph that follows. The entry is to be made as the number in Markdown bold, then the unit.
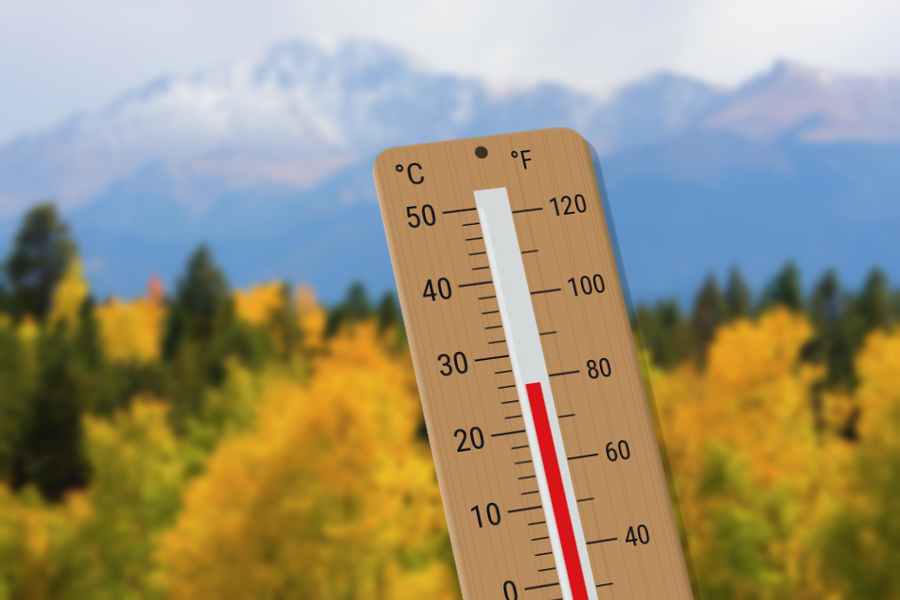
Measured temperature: **26** °C
